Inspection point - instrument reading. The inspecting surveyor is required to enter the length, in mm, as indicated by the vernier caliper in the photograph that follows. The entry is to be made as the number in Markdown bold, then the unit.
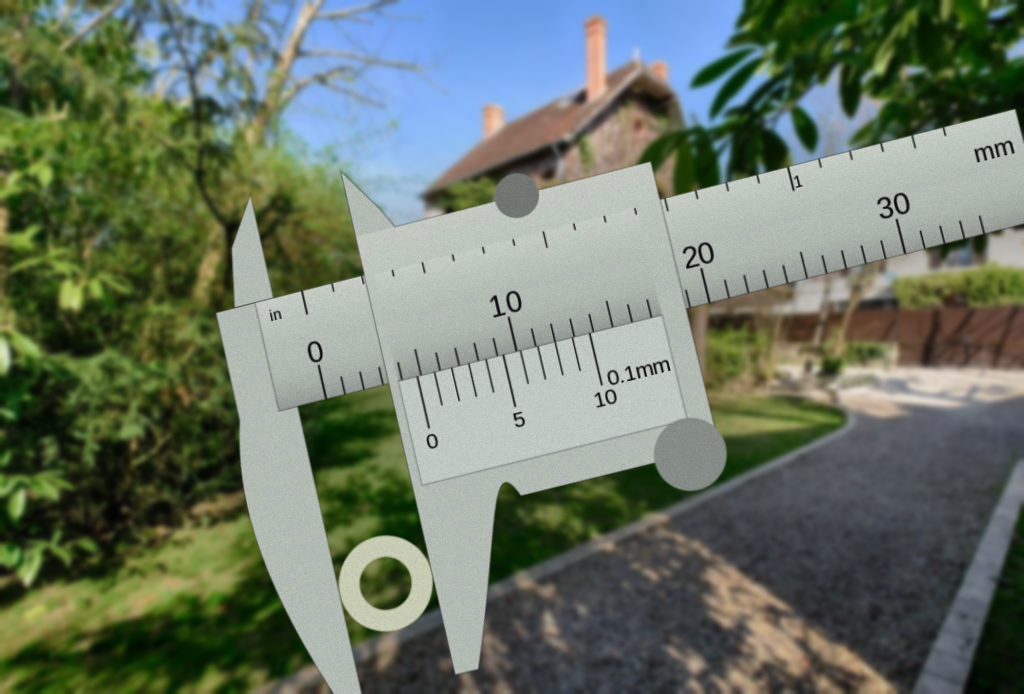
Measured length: **4.8** mm
